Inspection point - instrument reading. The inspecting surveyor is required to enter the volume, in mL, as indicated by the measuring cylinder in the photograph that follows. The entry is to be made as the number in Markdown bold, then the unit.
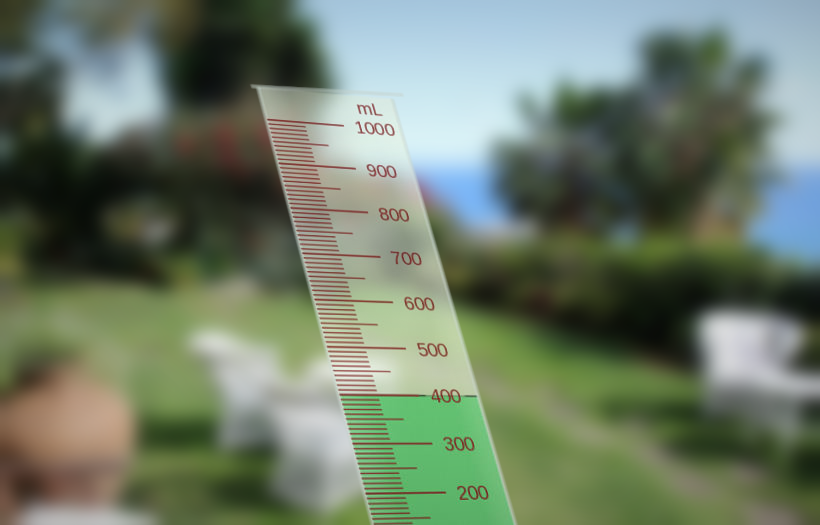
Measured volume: **400** mL
